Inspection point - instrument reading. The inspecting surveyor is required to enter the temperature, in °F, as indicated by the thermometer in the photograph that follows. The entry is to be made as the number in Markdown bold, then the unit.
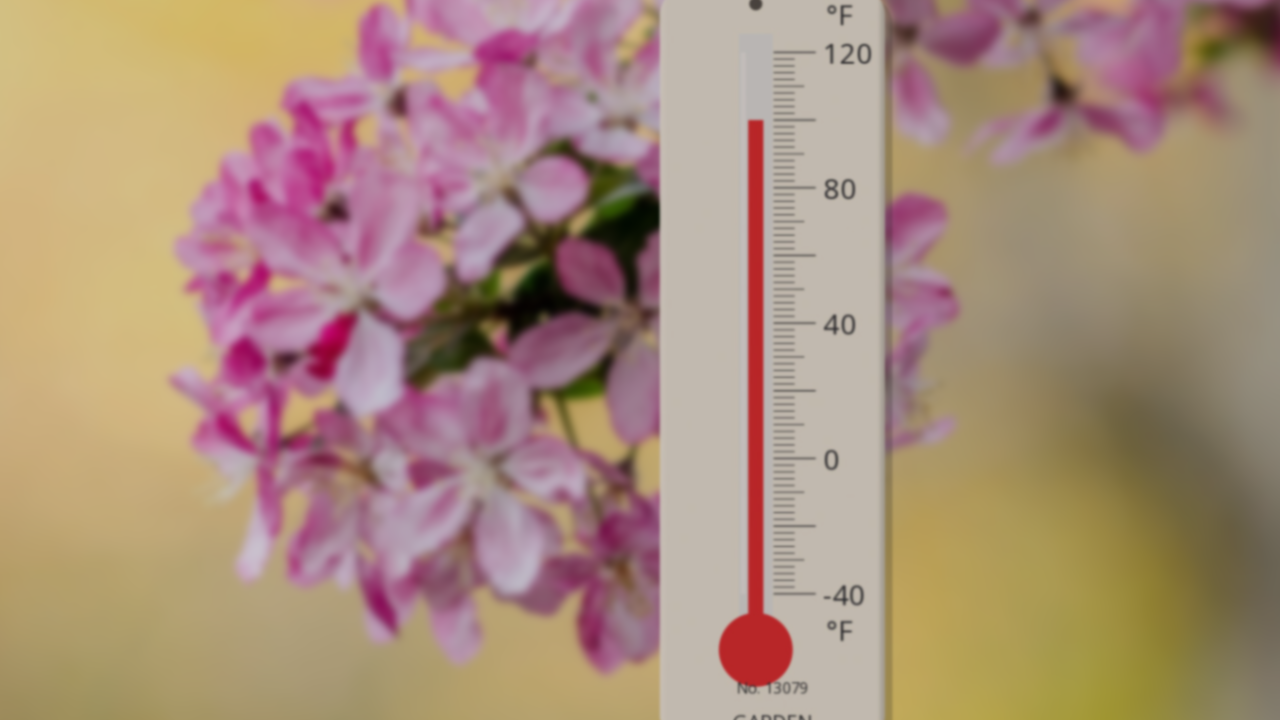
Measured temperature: **100** °F
